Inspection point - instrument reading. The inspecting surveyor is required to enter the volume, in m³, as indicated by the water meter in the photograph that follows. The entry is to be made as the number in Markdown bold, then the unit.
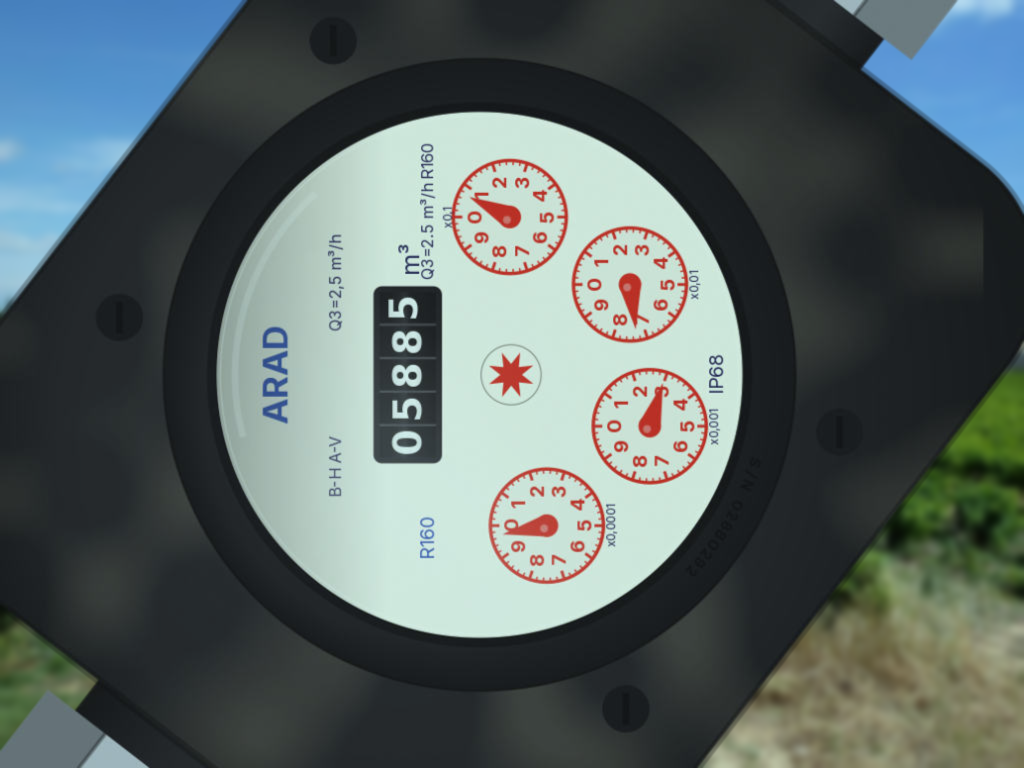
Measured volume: **5885.0729** m³
